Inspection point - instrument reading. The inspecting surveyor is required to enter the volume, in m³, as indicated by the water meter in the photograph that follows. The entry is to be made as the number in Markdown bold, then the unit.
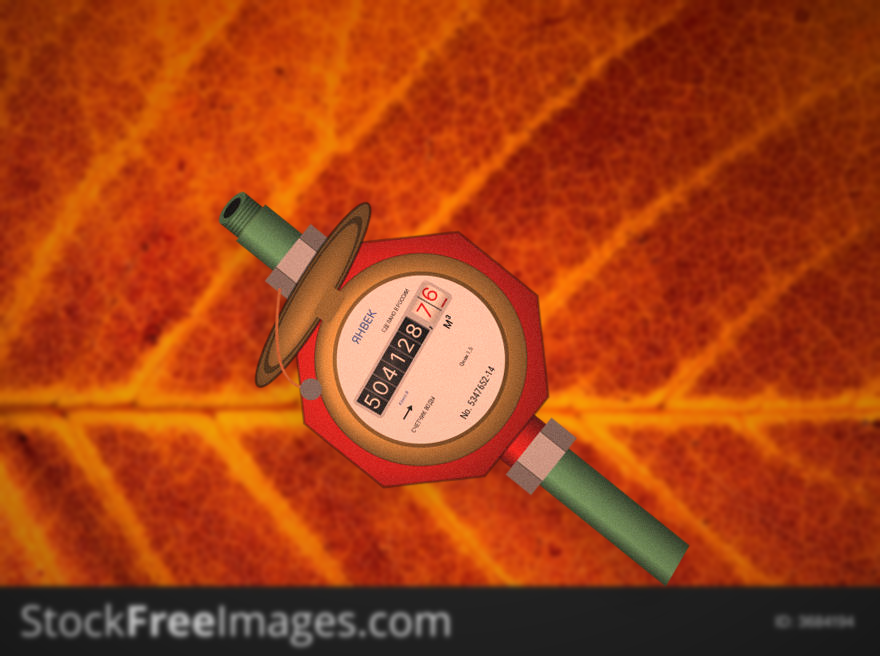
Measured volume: **504128.76** m³
